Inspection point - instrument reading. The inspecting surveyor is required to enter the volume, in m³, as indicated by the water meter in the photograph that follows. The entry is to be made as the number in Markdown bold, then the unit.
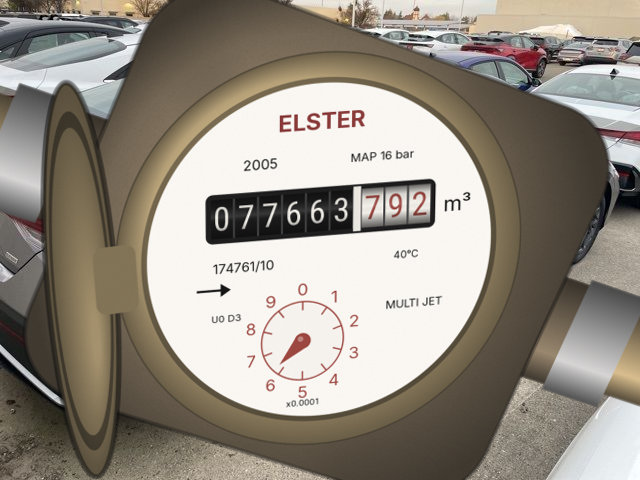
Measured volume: **77663.7926** m³
